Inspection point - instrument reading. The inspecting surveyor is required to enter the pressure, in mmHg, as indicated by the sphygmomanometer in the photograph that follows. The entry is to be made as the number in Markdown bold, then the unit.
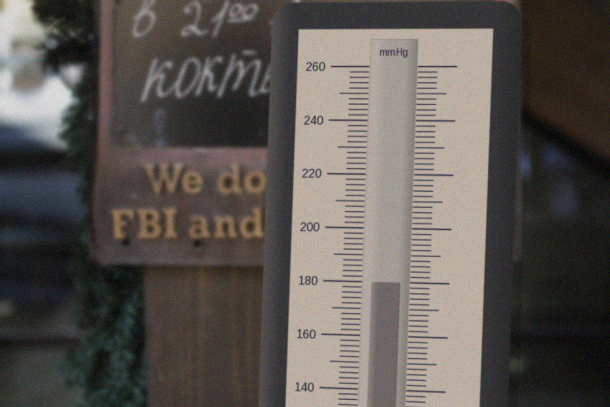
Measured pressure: **180** mmHg
